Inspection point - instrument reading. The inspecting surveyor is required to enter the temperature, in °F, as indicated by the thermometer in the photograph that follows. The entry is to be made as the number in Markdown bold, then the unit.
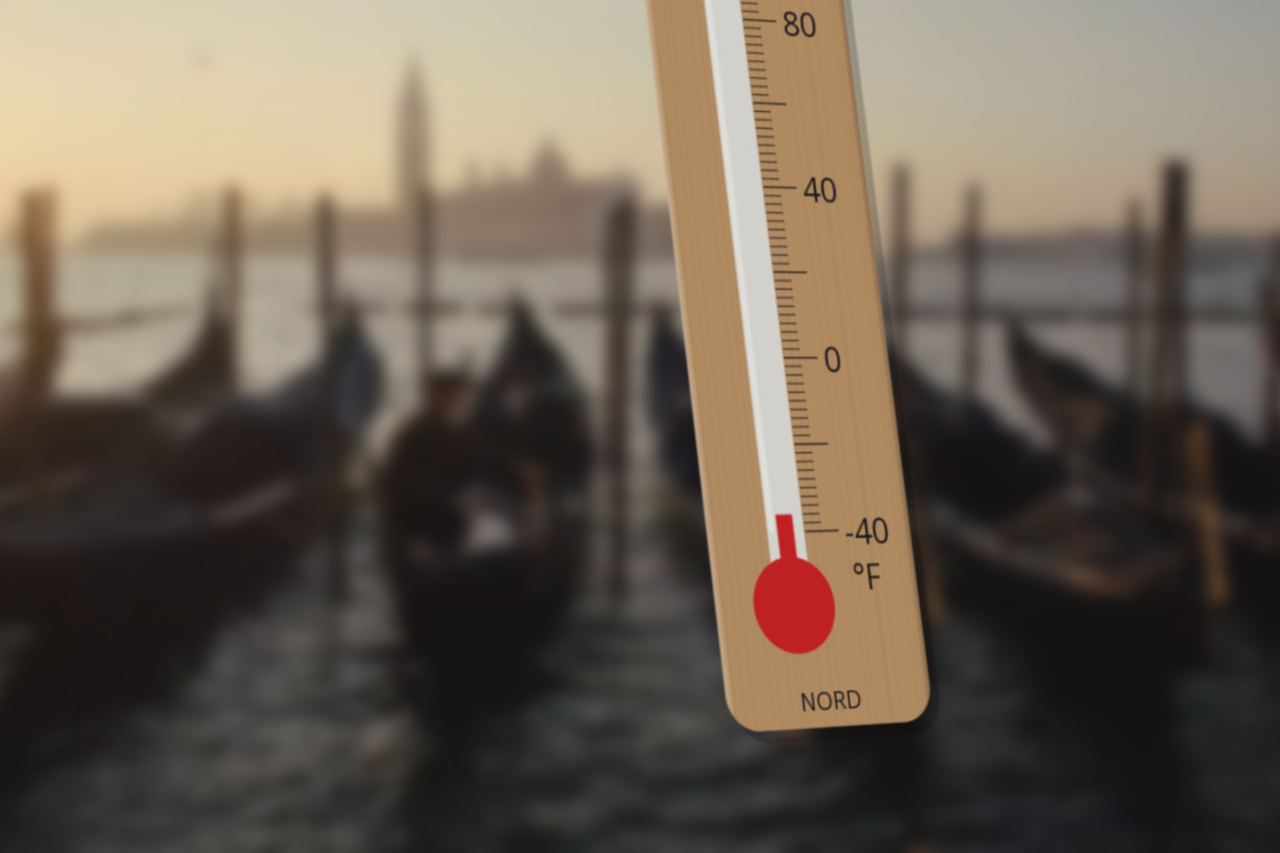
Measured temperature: **-36** °F
